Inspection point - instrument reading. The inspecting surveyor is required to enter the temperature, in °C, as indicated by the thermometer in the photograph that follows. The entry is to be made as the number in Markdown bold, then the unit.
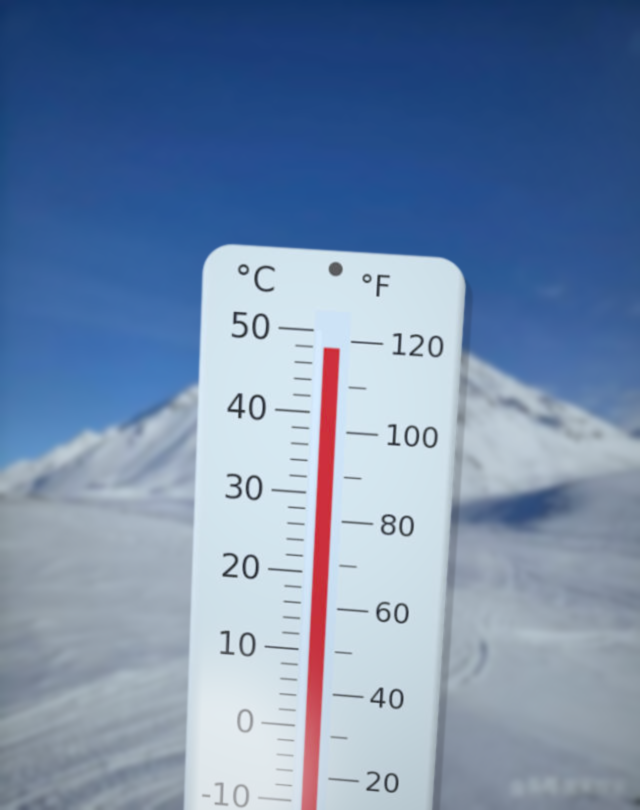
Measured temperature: **48** °C
